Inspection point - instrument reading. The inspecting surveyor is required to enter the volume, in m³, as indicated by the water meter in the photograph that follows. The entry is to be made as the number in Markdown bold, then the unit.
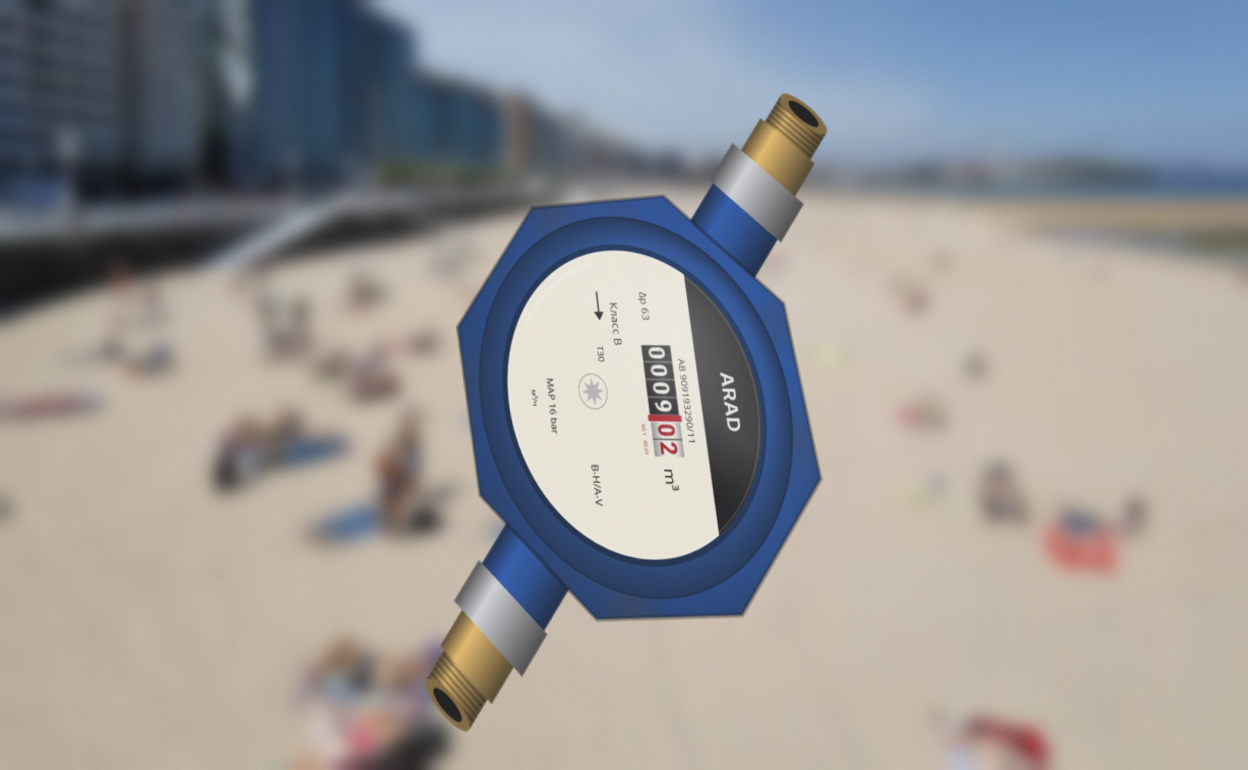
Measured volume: **9.02** m³
